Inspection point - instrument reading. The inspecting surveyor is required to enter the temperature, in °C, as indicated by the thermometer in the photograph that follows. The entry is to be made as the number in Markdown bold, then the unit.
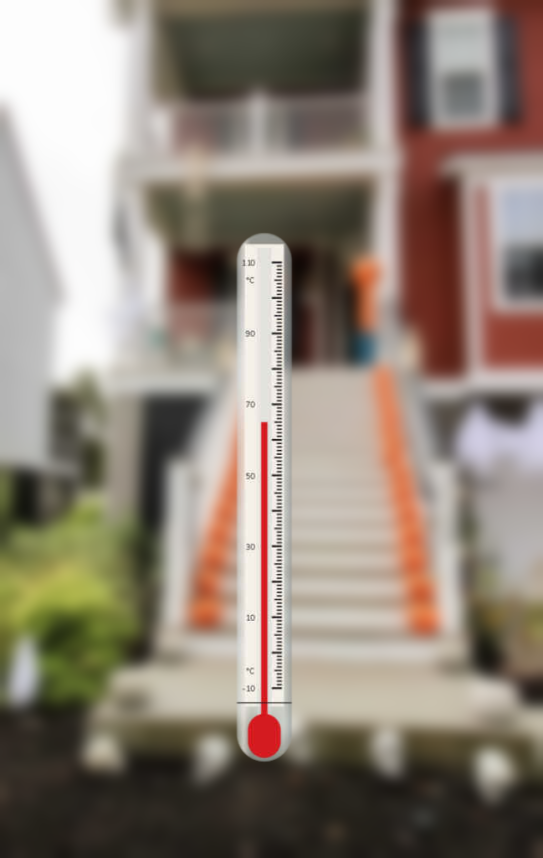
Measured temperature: **65** °C
